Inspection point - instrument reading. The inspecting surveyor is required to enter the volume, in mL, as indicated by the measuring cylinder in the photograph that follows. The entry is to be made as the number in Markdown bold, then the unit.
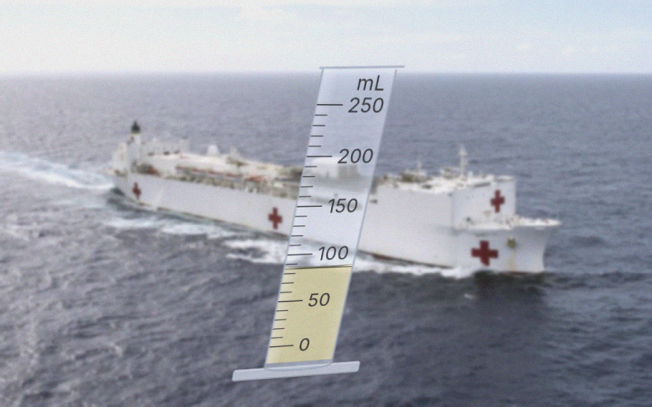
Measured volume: **85** mL
